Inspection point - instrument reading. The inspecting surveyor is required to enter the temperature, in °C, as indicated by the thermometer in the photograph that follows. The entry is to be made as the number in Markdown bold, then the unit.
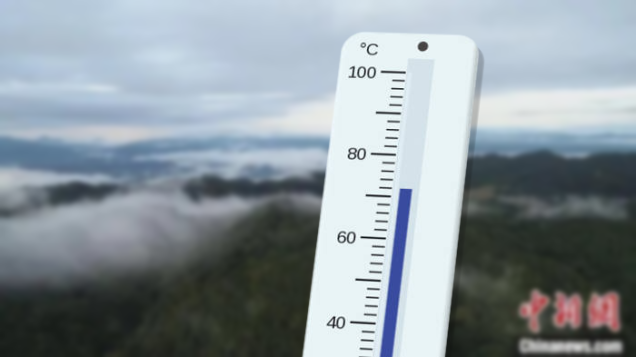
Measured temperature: **72** °C
